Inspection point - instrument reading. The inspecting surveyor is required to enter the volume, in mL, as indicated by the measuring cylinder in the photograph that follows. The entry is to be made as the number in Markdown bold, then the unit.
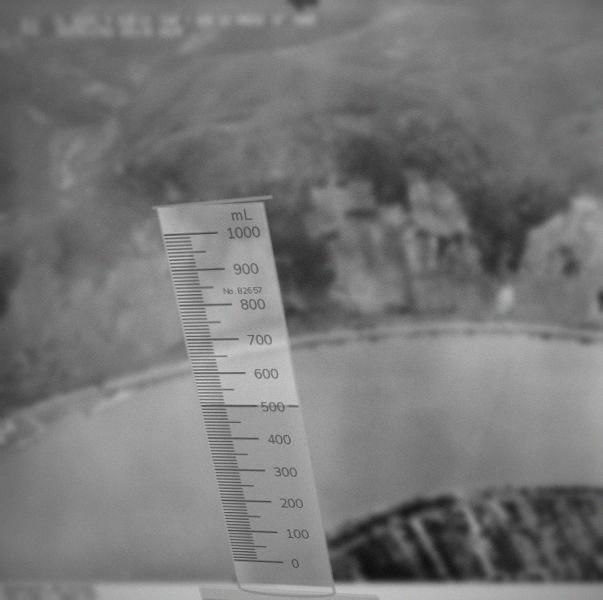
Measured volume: **500** mL
